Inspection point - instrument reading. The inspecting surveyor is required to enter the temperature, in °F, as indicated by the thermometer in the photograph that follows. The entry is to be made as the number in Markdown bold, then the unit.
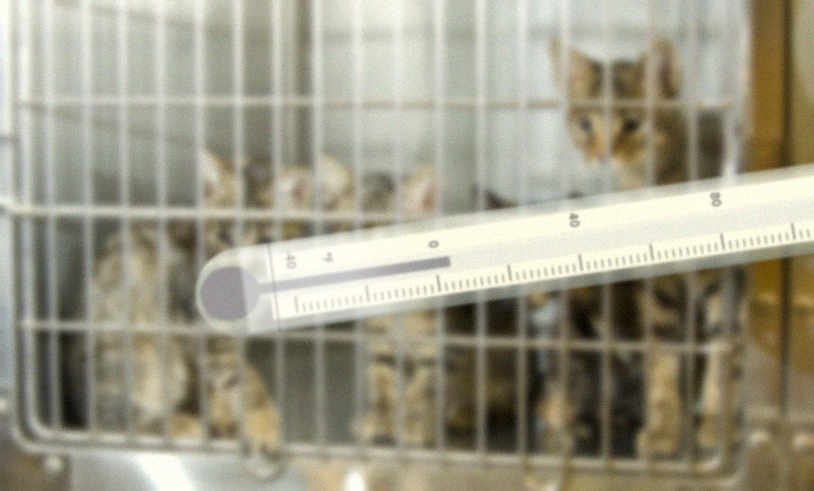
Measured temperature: **4** °F
